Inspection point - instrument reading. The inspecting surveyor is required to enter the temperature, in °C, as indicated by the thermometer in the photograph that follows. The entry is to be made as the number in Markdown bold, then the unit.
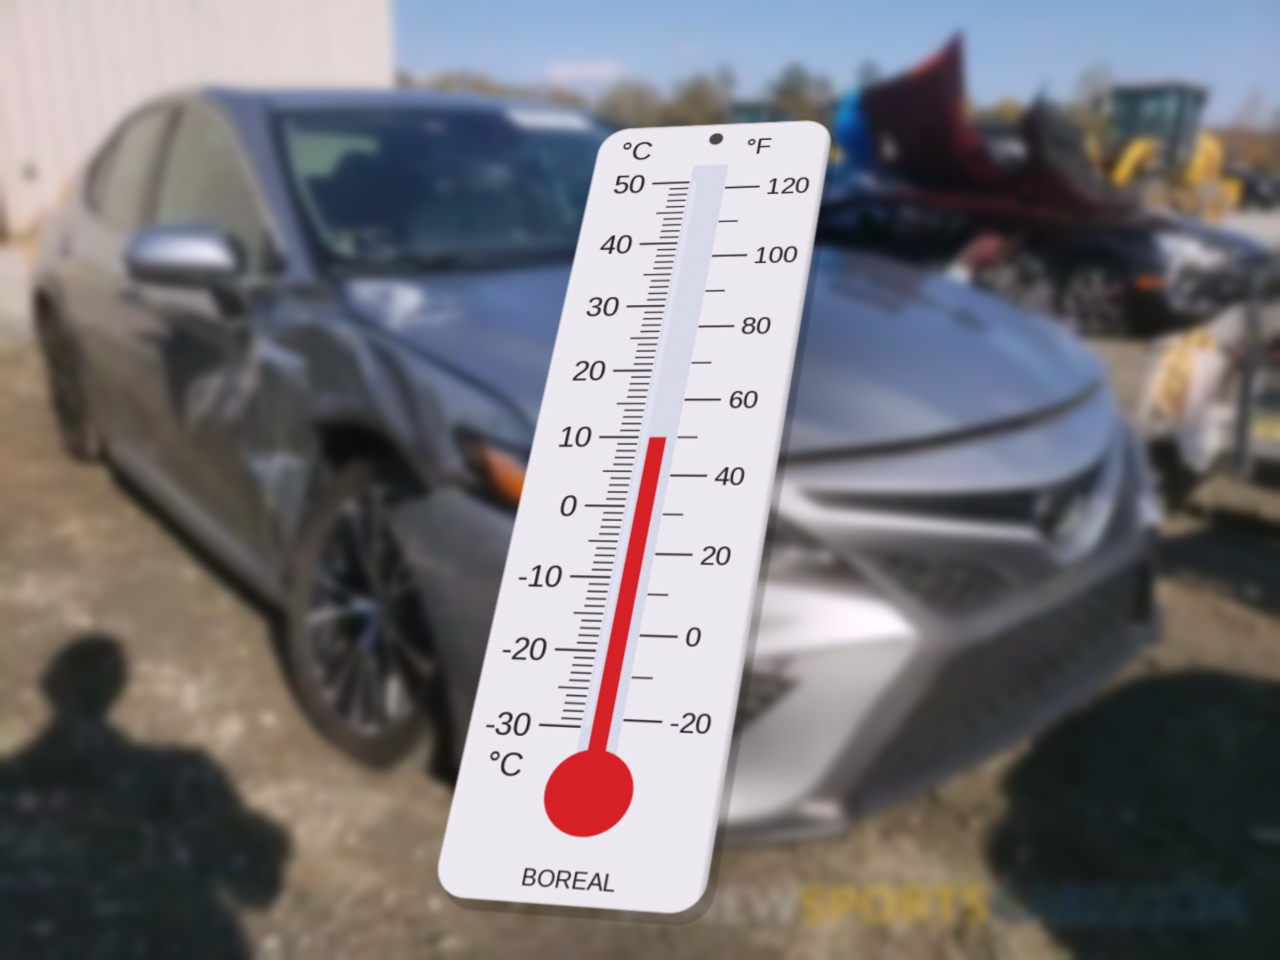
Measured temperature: **10** °C
